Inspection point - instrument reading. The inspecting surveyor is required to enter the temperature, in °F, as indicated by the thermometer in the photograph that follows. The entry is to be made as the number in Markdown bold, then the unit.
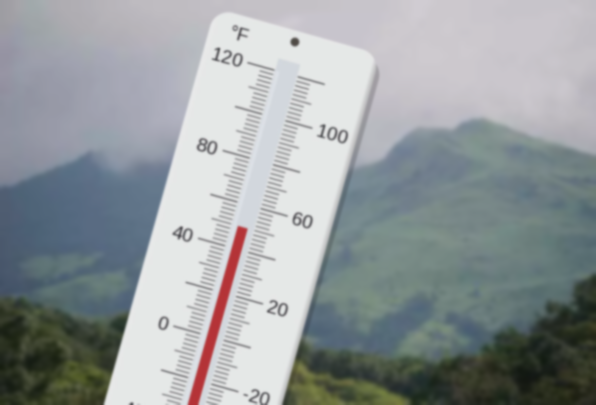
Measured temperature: **50** °F
